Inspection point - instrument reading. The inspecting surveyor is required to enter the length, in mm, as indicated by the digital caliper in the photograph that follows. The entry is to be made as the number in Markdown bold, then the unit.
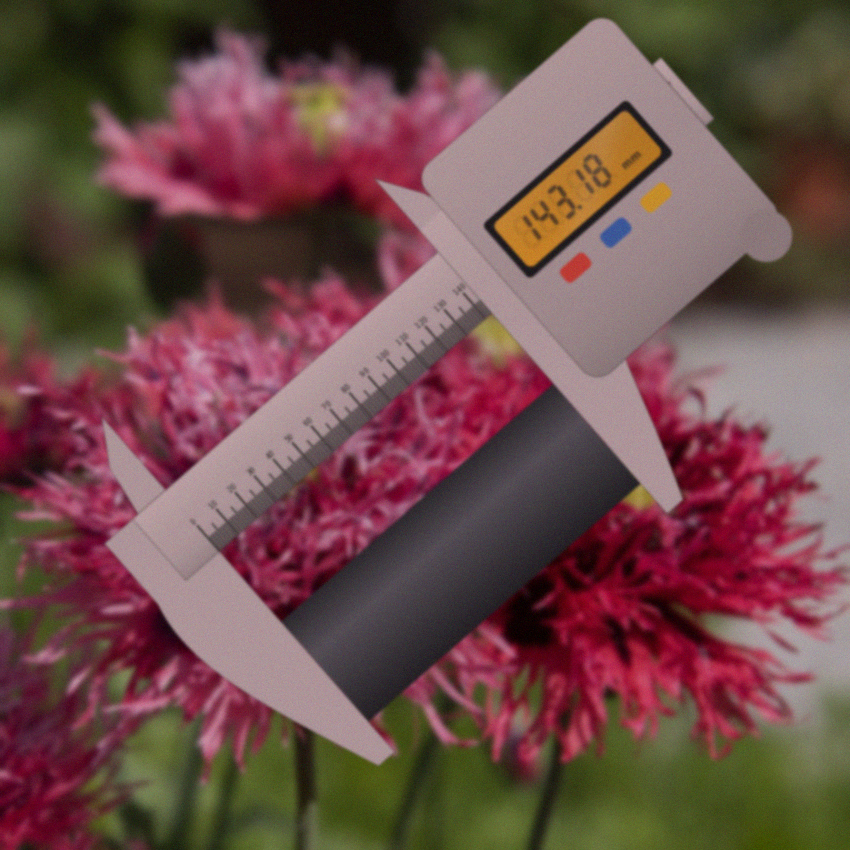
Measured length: **143.18** mm
